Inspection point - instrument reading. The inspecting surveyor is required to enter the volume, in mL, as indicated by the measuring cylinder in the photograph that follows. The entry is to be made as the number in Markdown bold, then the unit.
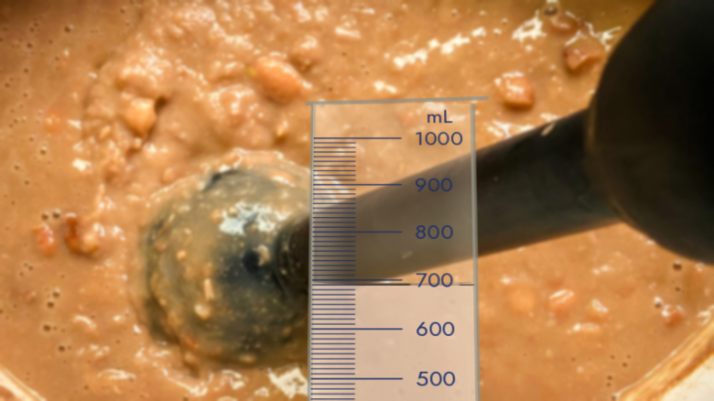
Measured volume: **690** mL
